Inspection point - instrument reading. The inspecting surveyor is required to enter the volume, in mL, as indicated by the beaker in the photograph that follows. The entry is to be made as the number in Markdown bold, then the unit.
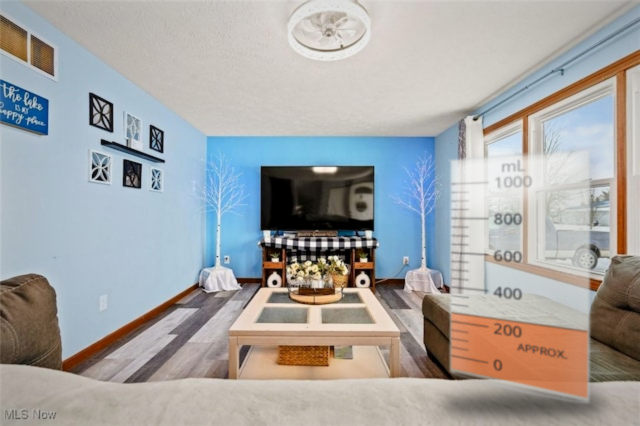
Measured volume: **250** mL
